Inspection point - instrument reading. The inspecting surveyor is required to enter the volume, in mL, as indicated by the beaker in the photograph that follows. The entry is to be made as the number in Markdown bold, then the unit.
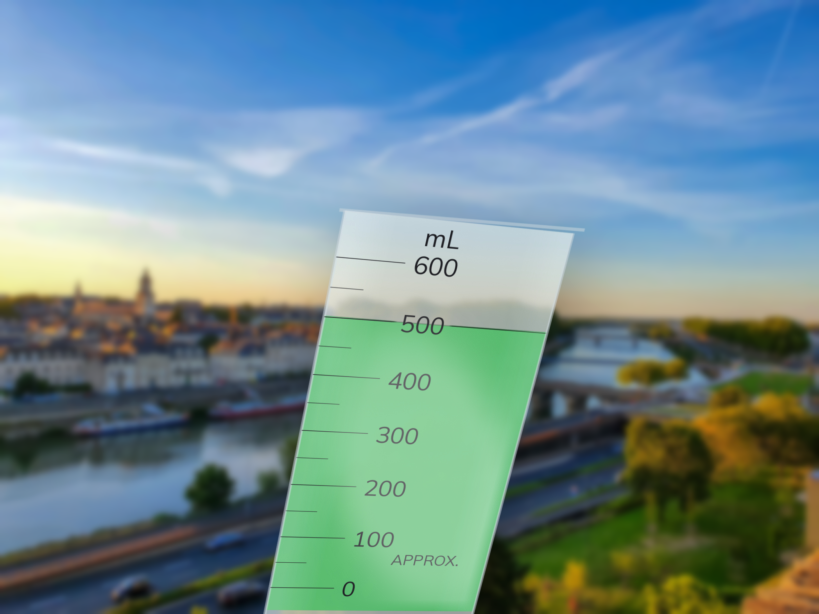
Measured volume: **500** mL
